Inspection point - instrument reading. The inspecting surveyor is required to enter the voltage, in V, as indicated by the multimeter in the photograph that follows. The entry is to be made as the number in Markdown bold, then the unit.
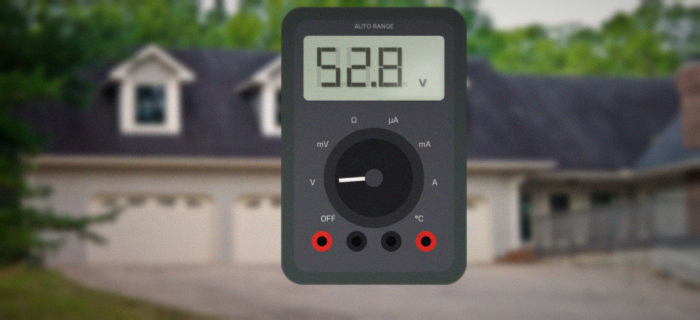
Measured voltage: **52.8** V
